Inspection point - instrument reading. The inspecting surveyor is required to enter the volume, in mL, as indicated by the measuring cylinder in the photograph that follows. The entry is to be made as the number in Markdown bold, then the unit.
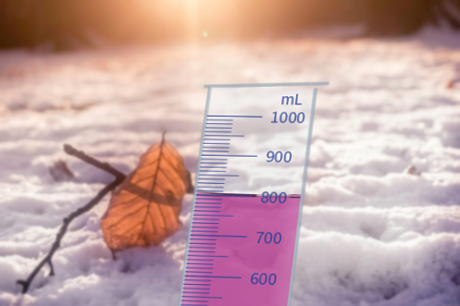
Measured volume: **800** mL
